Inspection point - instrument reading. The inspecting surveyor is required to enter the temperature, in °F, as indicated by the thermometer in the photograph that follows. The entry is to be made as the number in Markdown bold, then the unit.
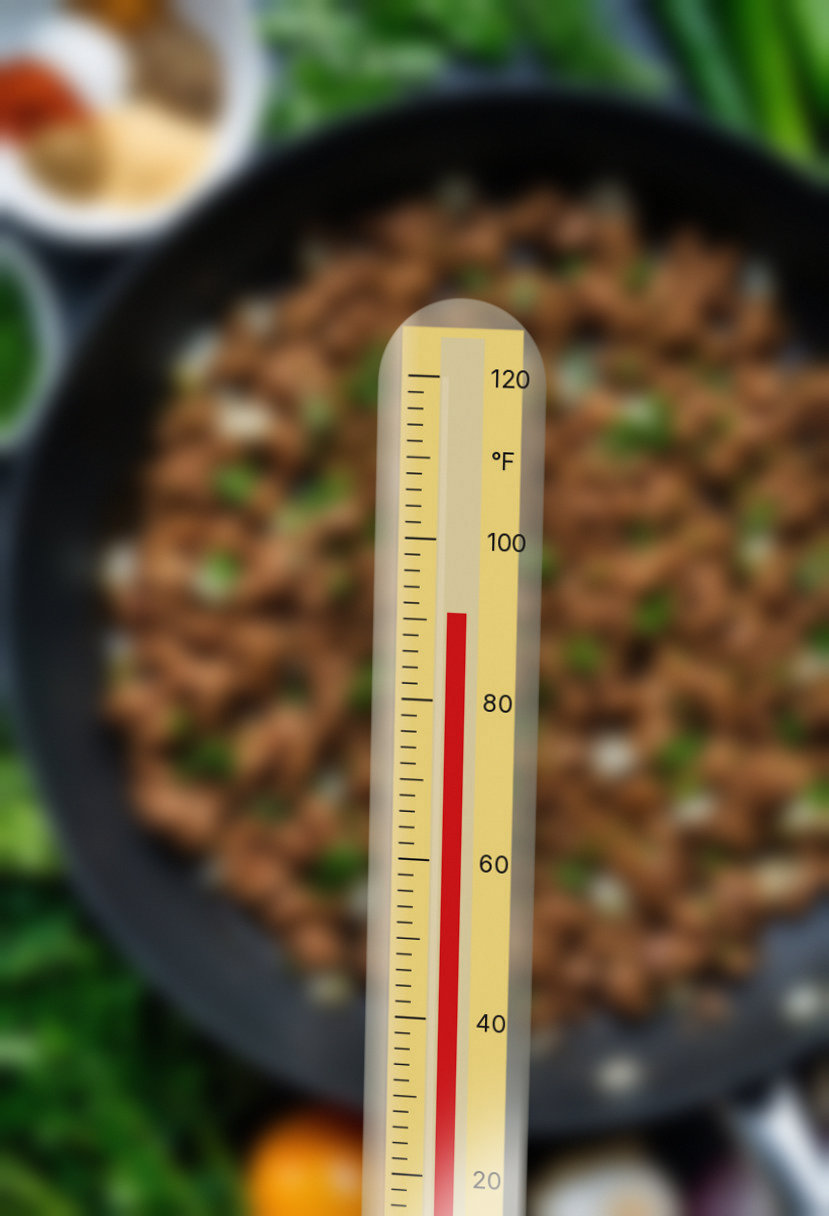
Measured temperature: **91** °F
